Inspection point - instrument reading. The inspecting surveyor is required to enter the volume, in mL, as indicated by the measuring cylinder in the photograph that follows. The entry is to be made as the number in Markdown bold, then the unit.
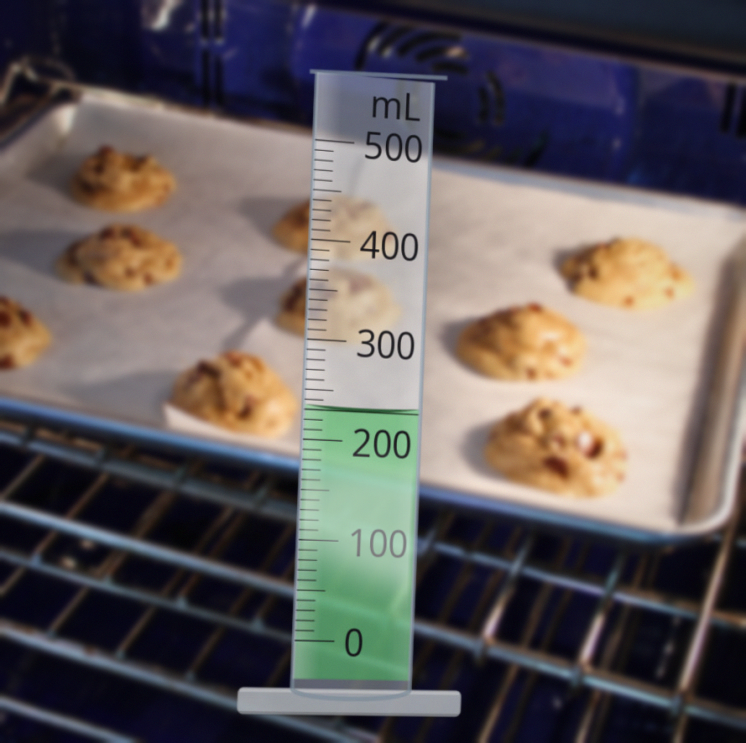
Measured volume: **230** mL
